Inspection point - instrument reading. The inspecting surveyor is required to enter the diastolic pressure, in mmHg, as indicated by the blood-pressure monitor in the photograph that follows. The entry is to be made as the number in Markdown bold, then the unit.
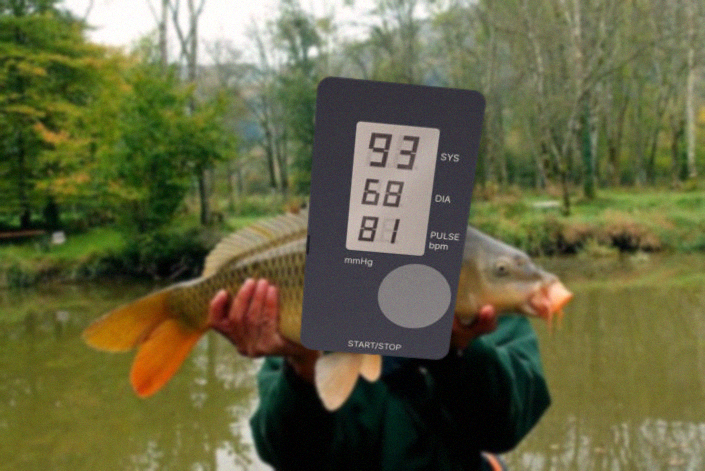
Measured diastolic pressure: **68** mmHg
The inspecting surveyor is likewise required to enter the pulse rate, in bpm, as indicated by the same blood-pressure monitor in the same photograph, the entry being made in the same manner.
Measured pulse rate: **81** bpm
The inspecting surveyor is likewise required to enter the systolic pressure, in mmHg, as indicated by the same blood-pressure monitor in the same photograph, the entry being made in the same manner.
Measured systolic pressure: **93** mmHg
